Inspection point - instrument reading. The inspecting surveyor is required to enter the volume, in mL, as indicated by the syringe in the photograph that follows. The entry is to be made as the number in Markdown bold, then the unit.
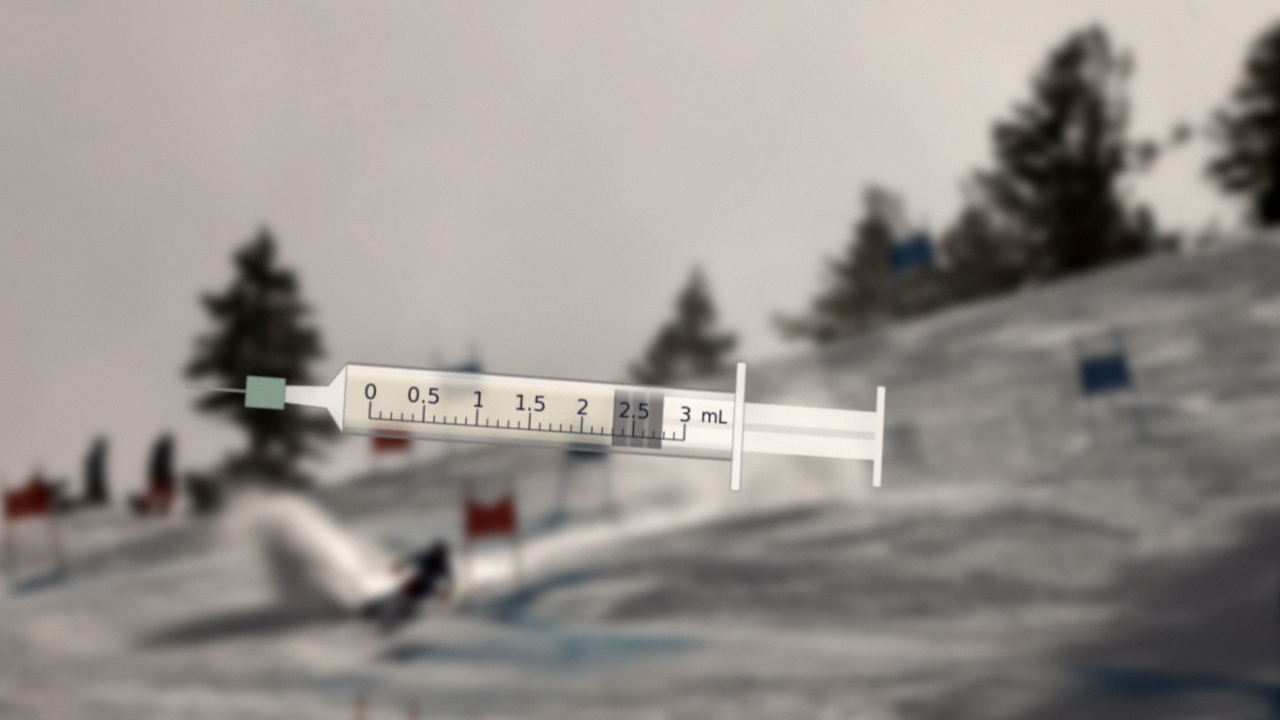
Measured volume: **2.3** mL
